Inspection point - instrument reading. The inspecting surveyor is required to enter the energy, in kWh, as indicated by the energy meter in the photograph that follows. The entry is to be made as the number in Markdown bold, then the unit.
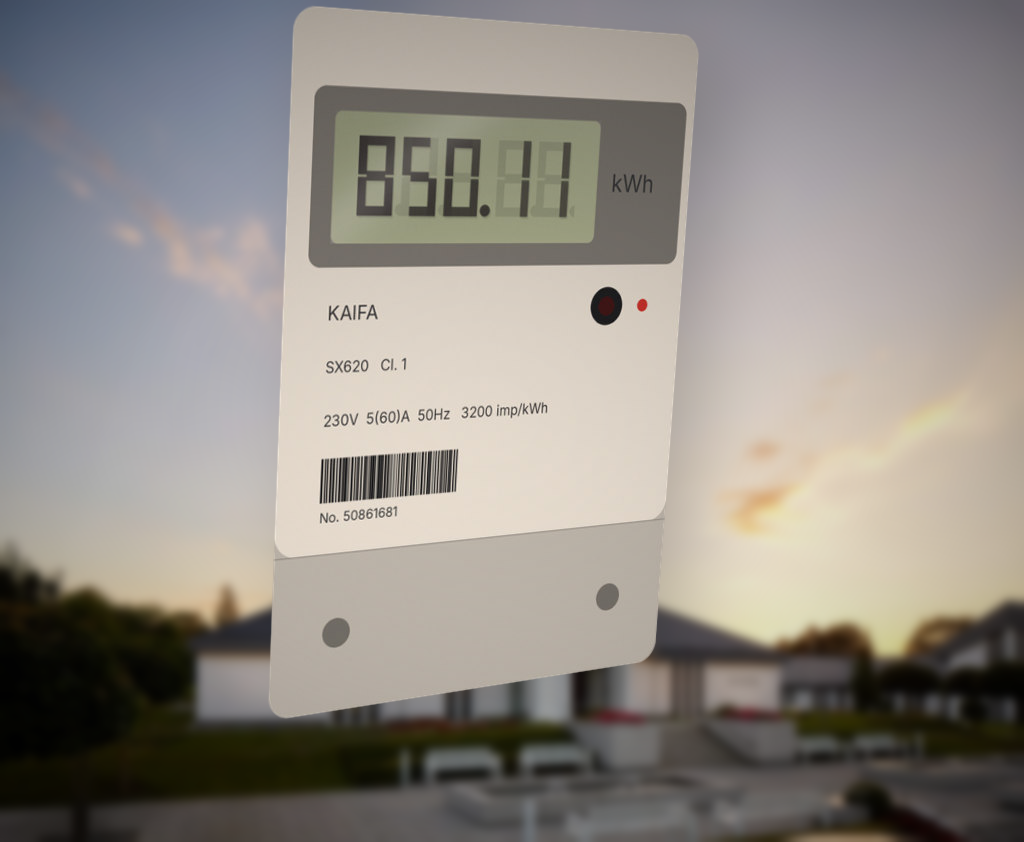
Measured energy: **850.11** kWh
